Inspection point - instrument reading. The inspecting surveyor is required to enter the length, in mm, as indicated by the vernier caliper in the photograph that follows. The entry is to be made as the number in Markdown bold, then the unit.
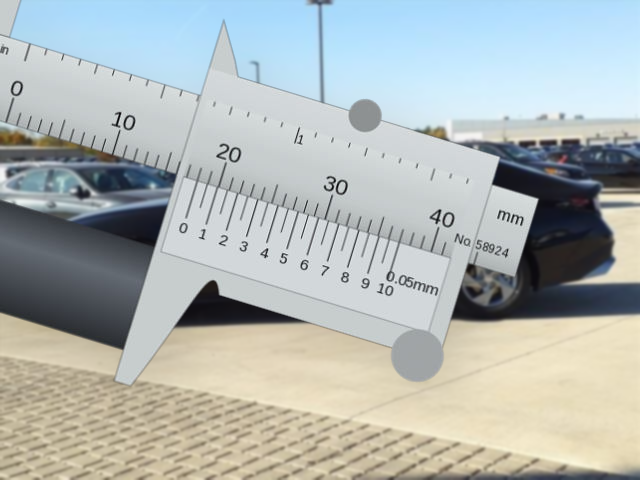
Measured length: **18.0** mm
